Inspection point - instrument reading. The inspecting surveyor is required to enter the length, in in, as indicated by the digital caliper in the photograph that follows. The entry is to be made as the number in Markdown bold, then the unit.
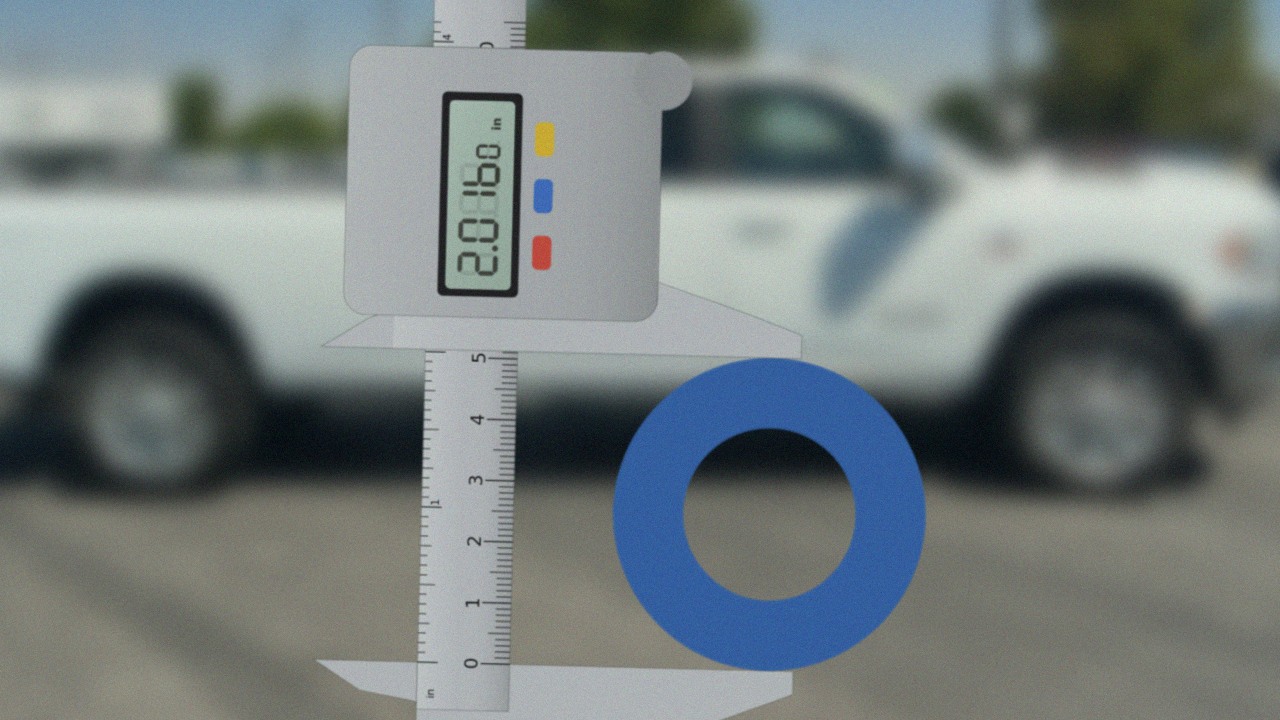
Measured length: **2.0160** in
